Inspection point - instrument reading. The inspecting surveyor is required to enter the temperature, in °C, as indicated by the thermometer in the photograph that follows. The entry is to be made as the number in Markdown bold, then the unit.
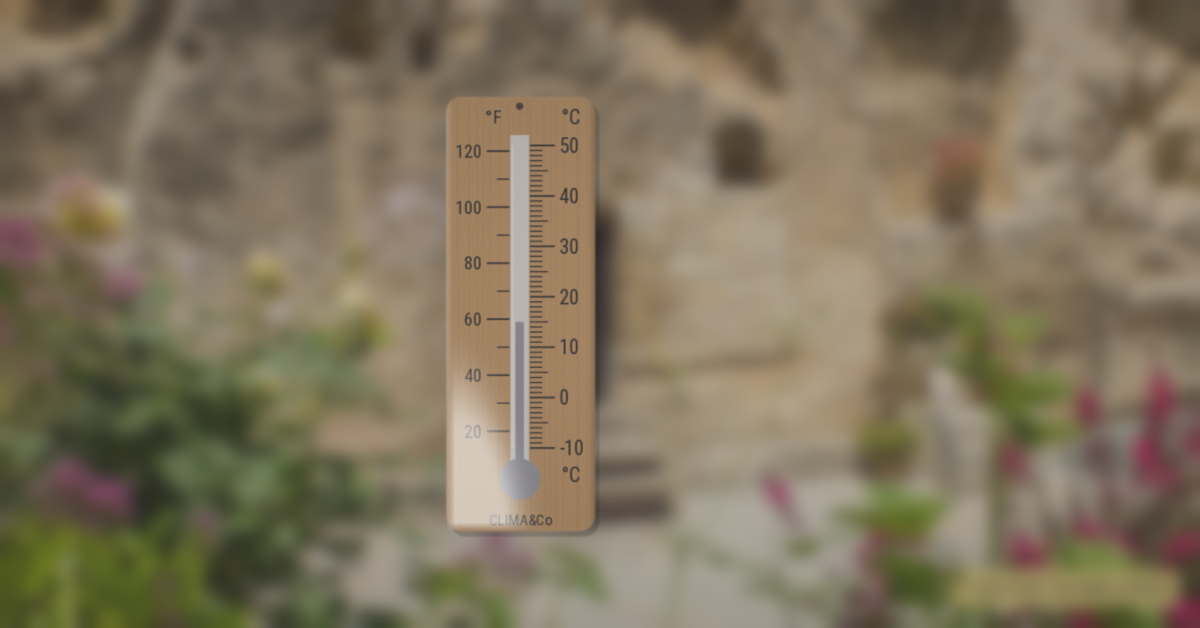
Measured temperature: **15** °C
